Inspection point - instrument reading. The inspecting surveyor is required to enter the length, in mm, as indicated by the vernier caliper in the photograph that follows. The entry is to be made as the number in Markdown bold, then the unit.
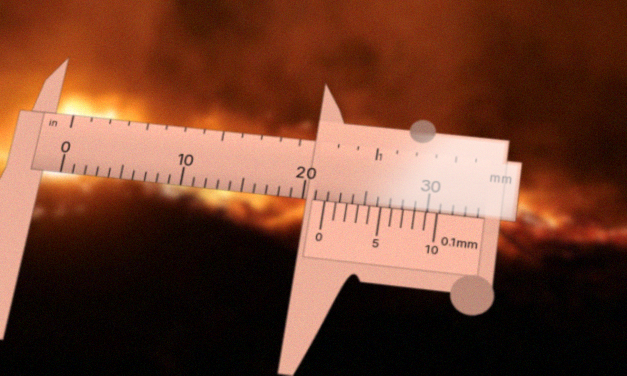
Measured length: **21.8** mm
